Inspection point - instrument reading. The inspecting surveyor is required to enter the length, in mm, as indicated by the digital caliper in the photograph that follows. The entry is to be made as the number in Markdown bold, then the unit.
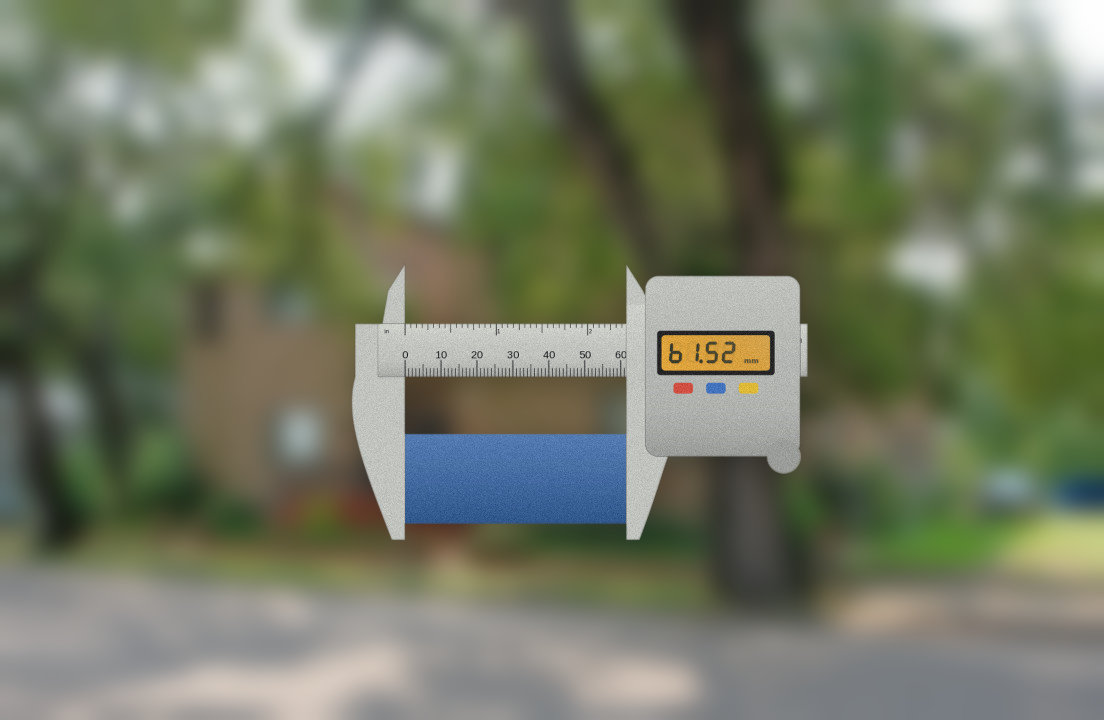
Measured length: **61.52** mm
